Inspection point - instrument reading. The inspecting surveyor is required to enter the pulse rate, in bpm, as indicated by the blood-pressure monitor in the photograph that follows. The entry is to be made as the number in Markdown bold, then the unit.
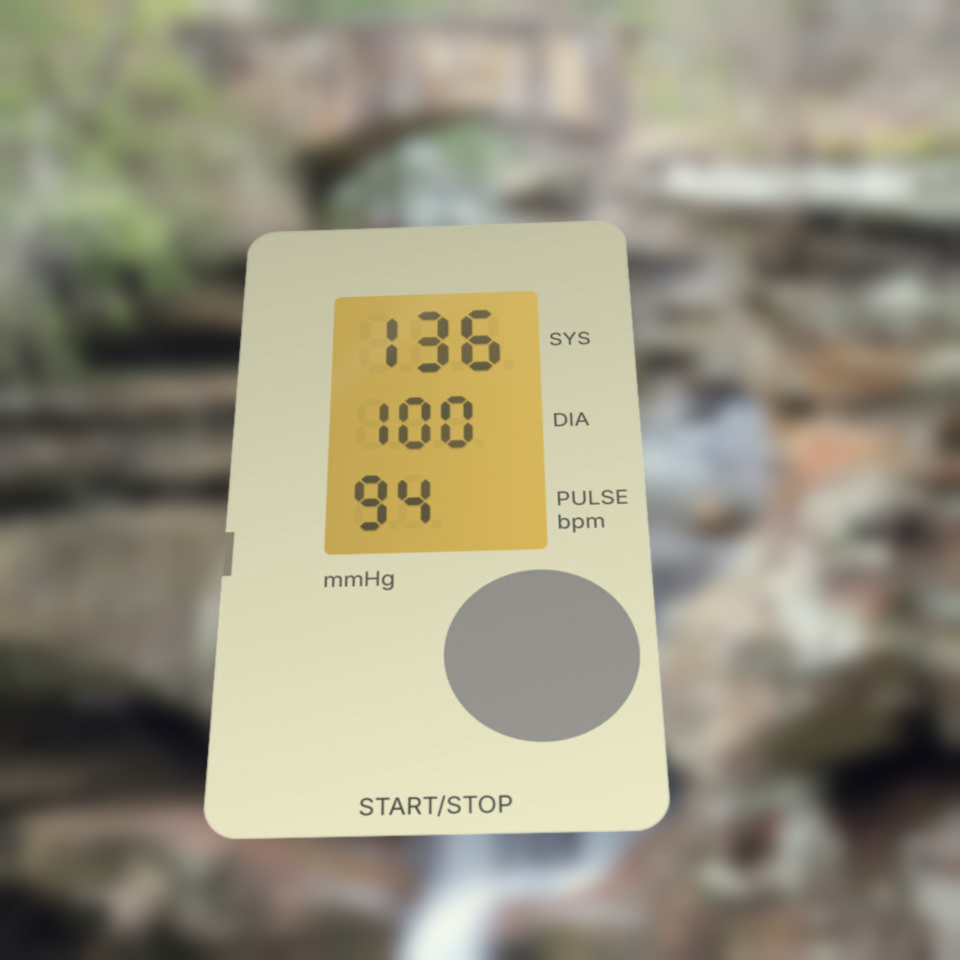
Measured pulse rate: **94** bpm
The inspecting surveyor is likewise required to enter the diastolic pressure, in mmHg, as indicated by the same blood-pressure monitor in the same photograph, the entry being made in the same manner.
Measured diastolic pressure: **100** mmHg
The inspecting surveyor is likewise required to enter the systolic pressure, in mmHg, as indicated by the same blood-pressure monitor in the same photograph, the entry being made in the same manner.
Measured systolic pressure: **136** mmHg
